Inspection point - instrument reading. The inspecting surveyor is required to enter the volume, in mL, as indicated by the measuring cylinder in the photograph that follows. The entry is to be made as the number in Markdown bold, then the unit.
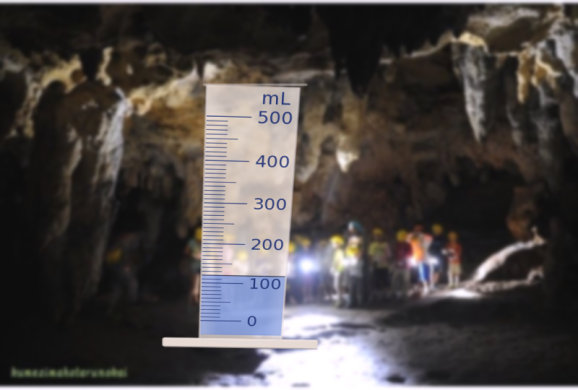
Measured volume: **120** mL
